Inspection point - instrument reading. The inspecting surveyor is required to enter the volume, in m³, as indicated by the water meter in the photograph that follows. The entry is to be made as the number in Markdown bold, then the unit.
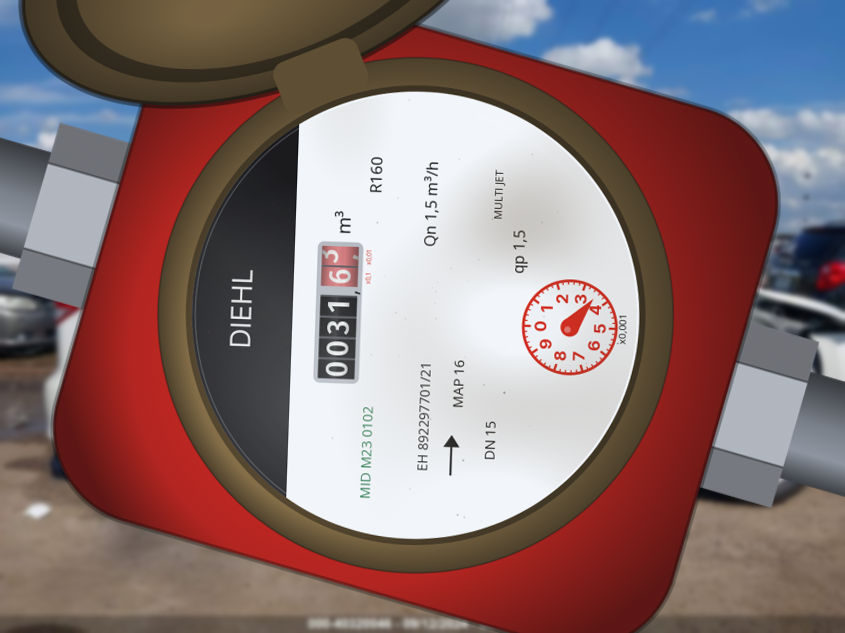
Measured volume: **31.633** m³
